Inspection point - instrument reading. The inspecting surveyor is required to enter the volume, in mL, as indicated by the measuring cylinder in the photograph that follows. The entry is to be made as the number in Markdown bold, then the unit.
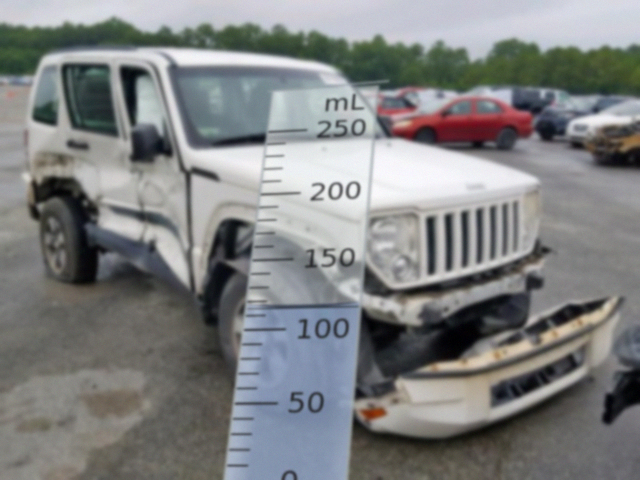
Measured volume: **115** mL
